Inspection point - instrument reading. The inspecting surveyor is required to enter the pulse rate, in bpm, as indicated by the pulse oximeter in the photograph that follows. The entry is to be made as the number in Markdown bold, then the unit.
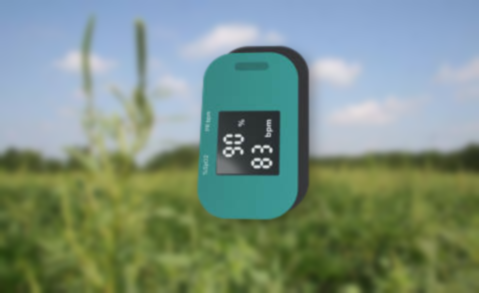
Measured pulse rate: **83** bpm
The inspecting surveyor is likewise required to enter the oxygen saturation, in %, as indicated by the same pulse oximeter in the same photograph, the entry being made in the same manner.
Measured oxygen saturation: **90** %
